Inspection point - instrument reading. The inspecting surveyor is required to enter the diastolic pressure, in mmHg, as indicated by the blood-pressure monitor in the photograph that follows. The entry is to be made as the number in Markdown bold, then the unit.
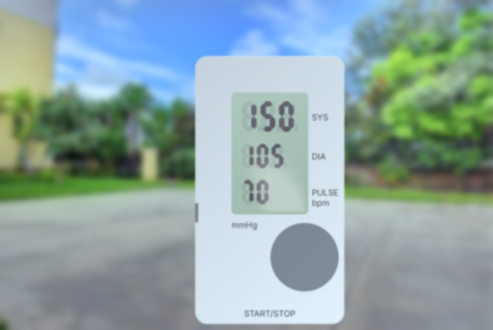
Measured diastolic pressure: **105** mmHg
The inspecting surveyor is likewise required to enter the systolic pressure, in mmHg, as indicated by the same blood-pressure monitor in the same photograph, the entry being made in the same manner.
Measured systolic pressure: **150** mmHg
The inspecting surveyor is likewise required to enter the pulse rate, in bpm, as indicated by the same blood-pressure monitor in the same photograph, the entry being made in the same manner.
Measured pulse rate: **70** bpm
